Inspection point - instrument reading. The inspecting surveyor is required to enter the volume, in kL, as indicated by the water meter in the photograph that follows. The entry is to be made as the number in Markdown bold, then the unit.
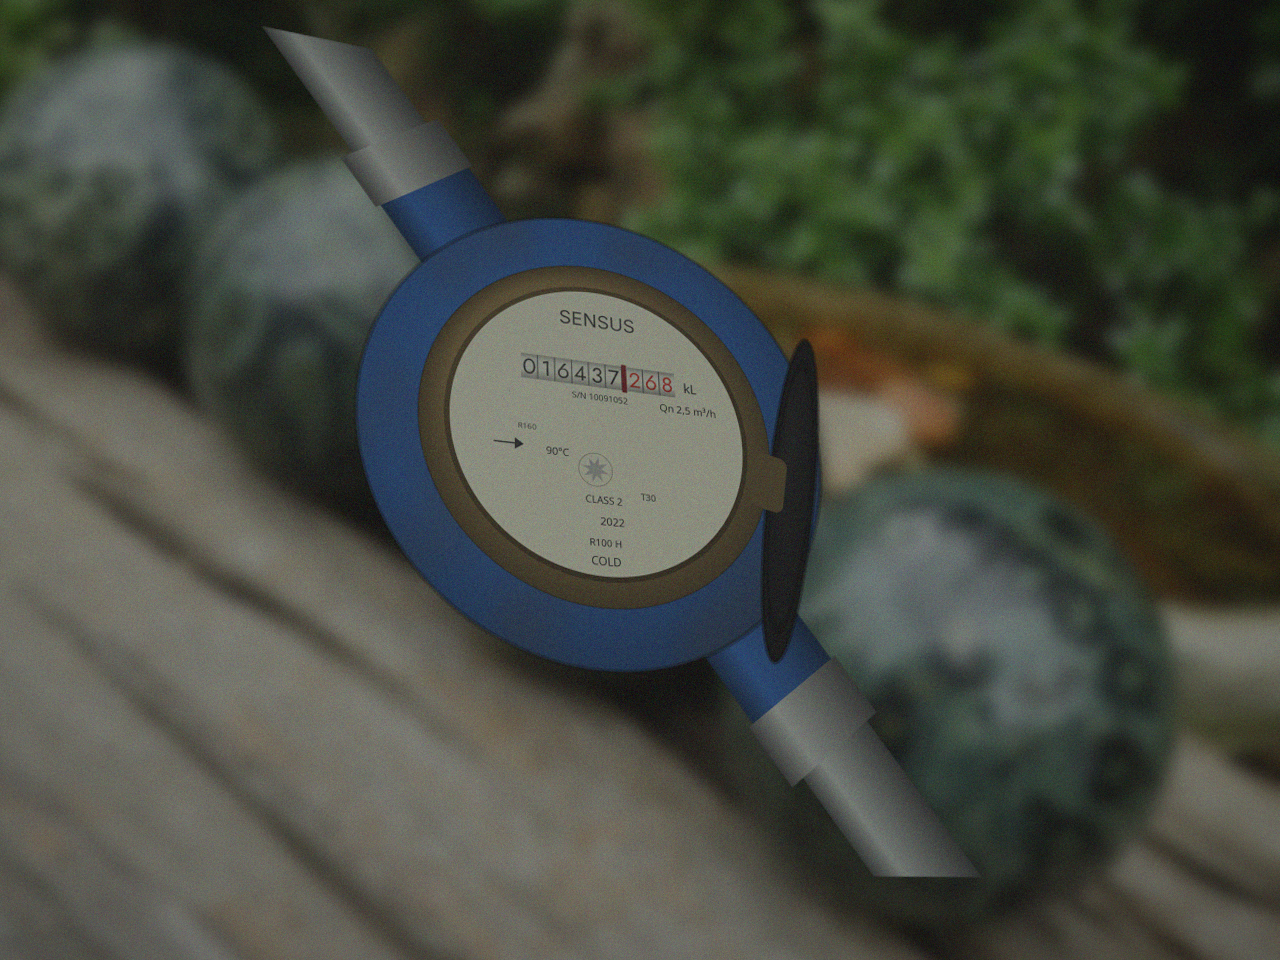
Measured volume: **16437.268** kL
